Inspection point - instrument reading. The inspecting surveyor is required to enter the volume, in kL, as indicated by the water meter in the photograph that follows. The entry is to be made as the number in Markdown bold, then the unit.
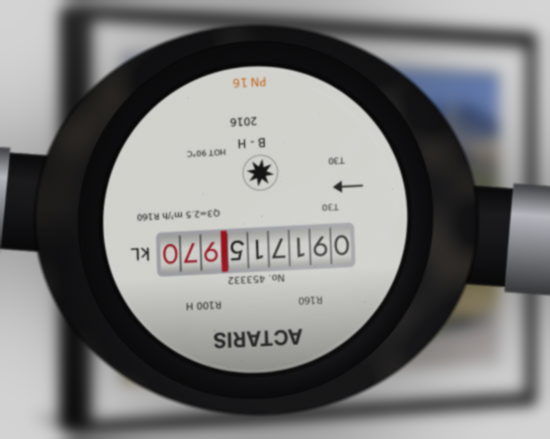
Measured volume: **91715.970** kL
